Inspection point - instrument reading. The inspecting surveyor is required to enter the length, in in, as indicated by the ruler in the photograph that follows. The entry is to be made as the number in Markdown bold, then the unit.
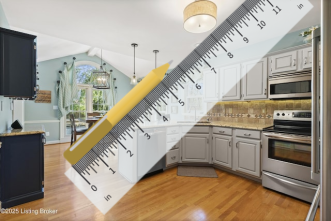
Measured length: **6** in
